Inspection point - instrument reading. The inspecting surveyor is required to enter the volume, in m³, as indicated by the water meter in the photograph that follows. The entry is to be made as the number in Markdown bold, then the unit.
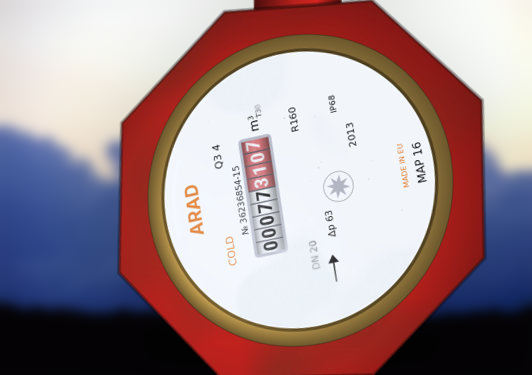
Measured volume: **77.3107** m³
